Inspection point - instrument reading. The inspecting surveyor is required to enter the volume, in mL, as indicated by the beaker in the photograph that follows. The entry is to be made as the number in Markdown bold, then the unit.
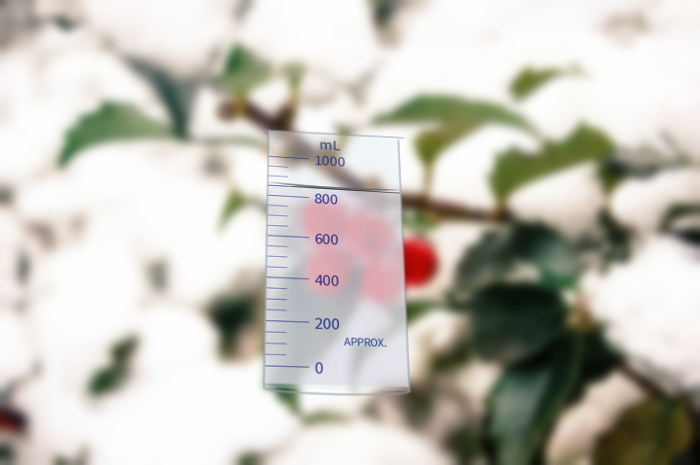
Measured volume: **850** mL
